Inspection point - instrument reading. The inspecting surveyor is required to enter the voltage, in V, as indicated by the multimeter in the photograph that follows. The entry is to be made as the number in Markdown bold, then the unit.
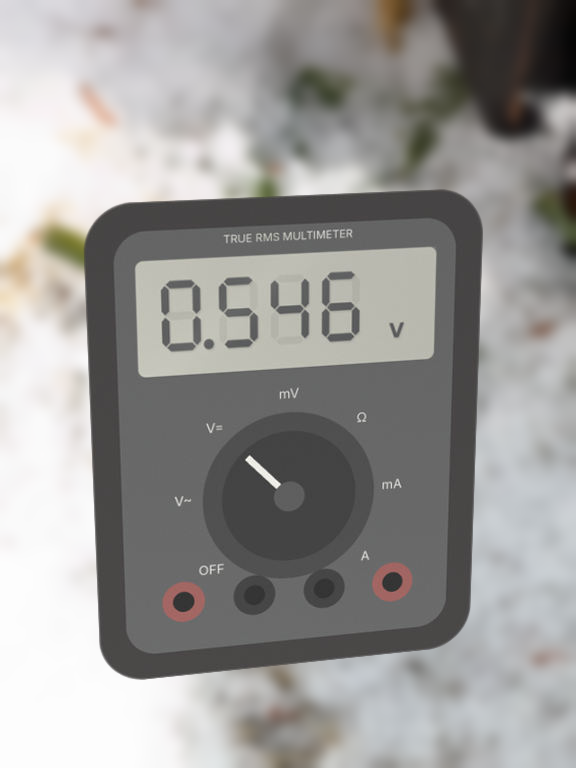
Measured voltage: **0.546** V
